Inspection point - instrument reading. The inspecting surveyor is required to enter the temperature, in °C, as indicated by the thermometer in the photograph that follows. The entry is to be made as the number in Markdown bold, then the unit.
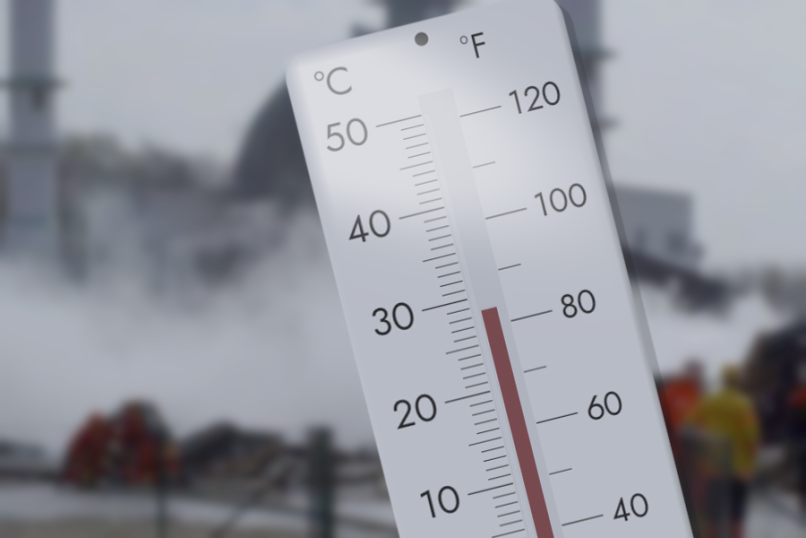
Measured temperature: **28.5** °C
